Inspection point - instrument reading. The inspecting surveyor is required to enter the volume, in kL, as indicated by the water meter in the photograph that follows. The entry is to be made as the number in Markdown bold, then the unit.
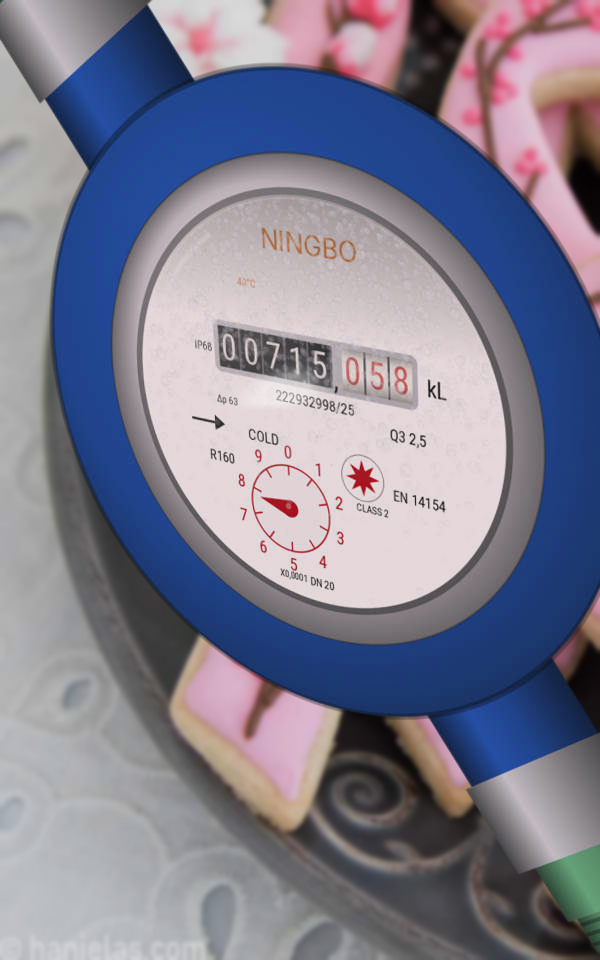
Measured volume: **715.0587** kL
